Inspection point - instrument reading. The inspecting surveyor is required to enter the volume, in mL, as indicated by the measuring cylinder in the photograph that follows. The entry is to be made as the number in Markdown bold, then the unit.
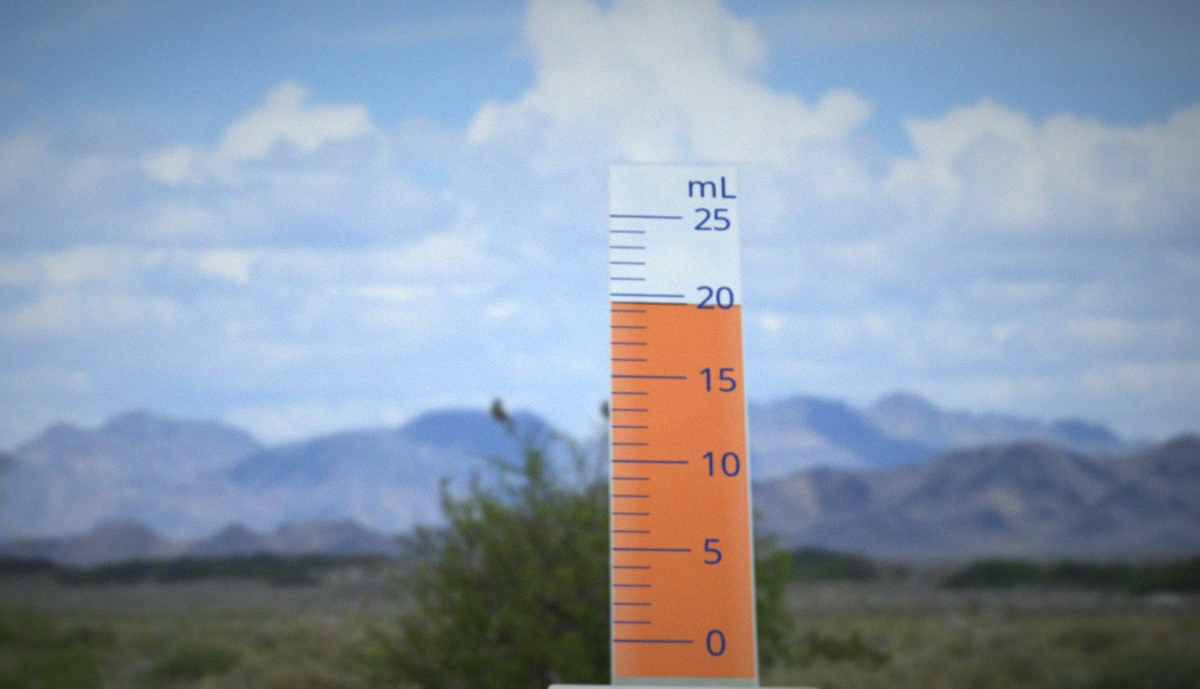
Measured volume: **19.5** mL
